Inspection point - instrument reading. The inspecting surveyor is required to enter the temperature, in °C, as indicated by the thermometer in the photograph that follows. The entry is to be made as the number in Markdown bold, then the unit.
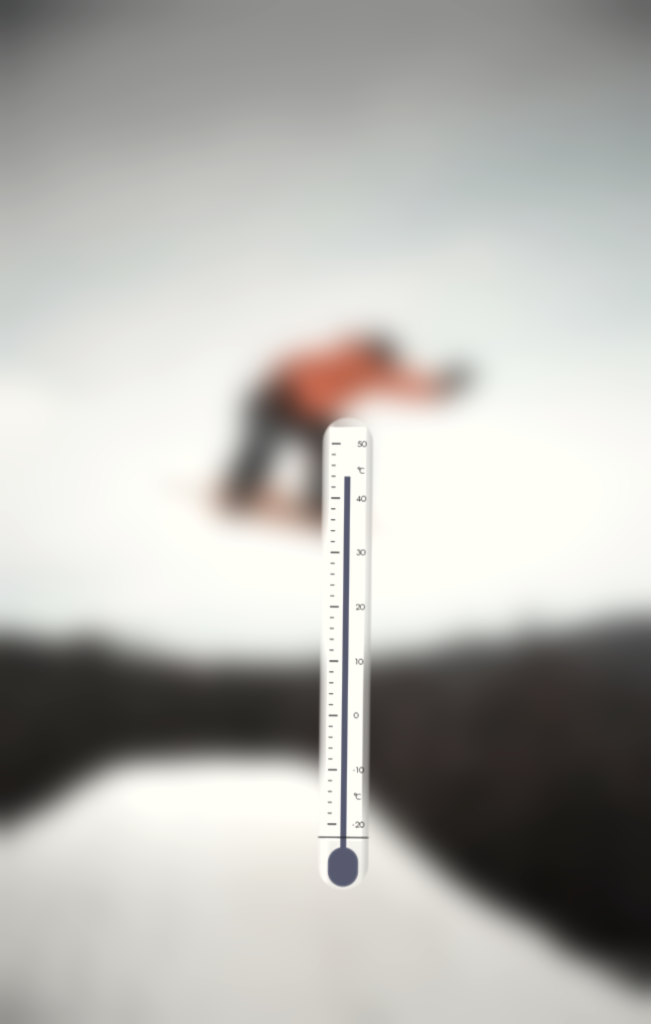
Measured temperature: **44** °C
